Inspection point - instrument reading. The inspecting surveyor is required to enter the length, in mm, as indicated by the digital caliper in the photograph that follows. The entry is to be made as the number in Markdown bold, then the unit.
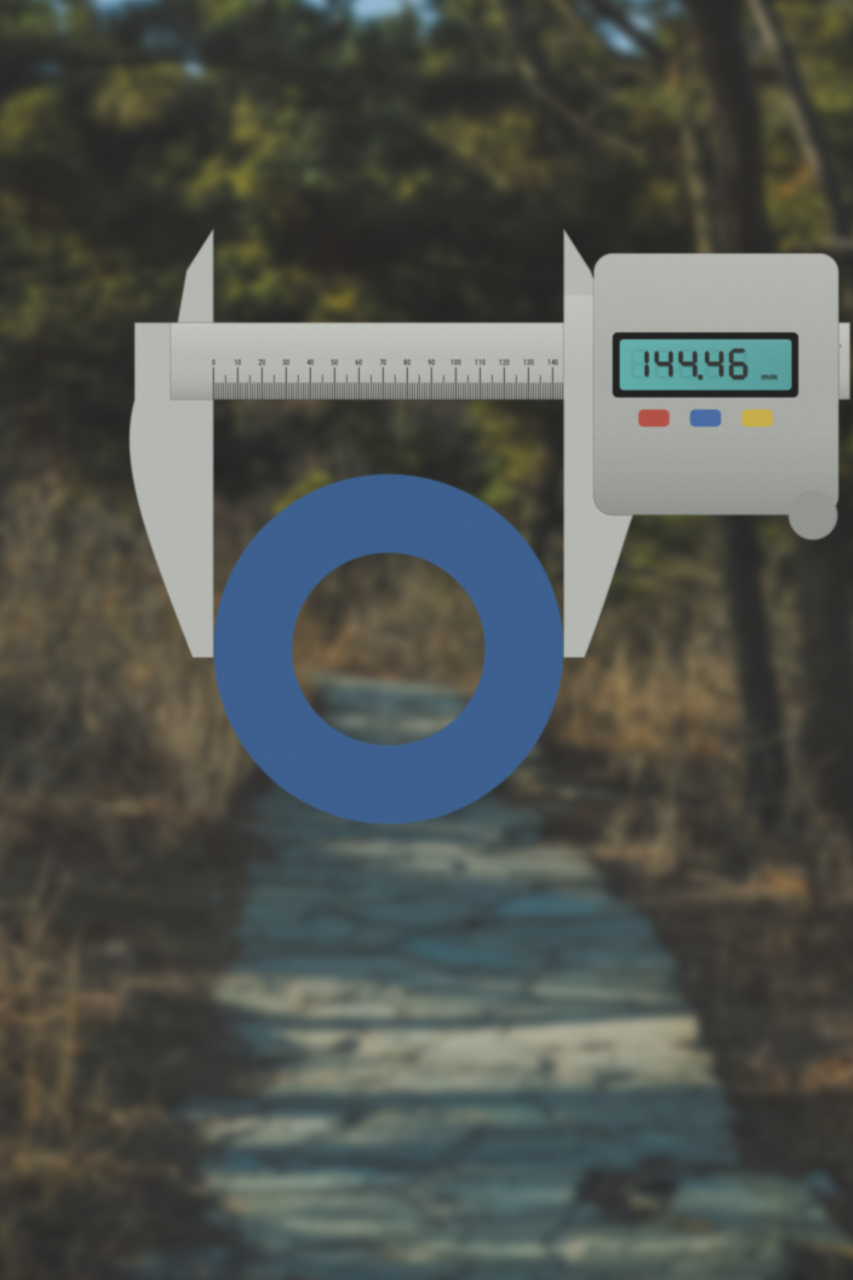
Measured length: **144.46** mm
